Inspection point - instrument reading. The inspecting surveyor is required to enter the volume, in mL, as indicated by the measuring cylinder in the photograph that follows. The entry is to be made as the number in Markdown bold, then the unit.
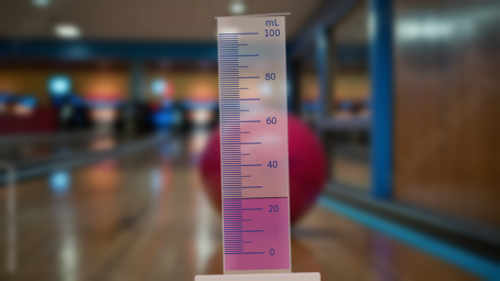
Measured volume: **25** mL
